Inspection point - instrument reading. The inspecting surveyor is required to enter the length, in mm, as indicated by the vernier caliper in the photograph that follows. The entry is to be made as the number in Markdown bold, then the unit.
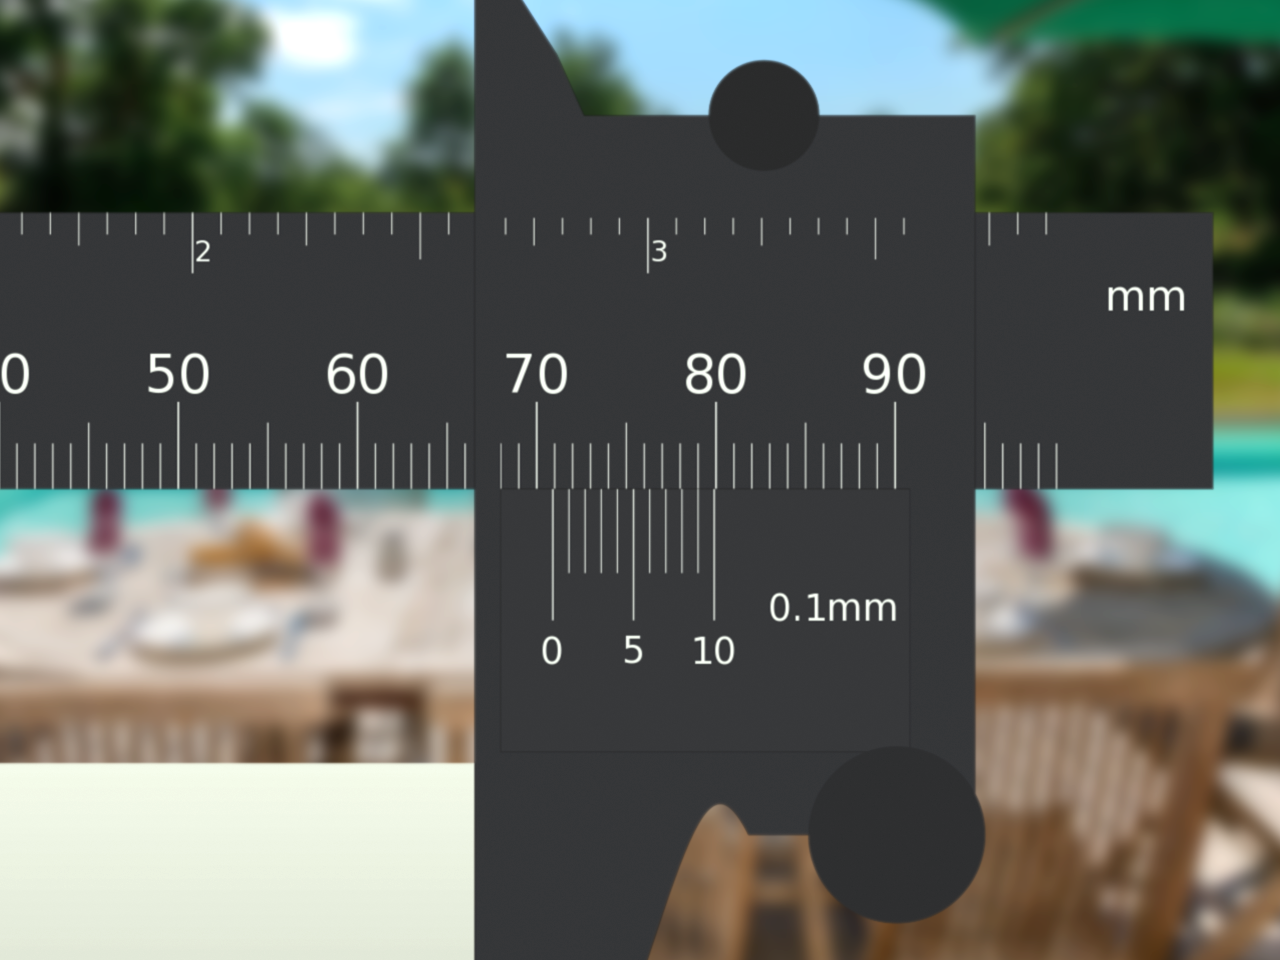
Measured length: **70.9** mm
